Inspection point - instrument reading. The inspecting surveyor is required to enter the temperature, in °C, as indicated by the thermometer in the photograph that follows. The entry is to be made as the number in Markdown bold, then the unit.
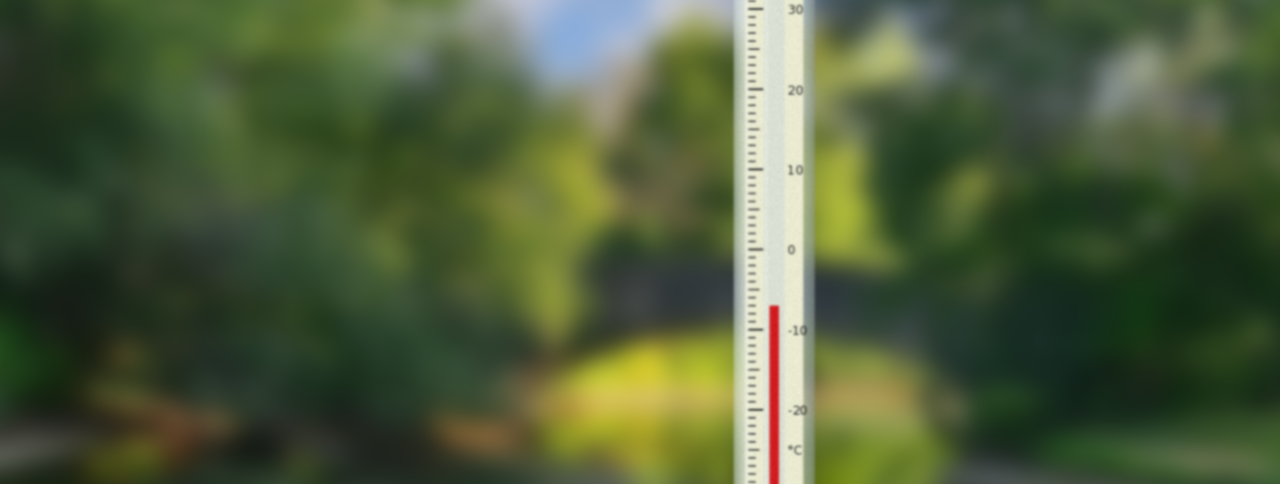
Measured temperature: **-7** °C
